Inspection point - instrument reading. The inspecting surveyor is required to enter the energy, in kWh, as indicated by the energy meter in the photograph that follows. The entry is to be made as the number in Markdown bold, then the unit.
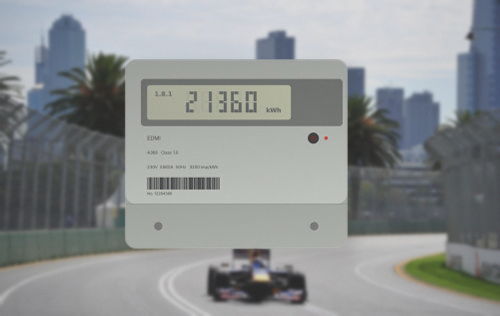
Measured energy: **21360** kWh
